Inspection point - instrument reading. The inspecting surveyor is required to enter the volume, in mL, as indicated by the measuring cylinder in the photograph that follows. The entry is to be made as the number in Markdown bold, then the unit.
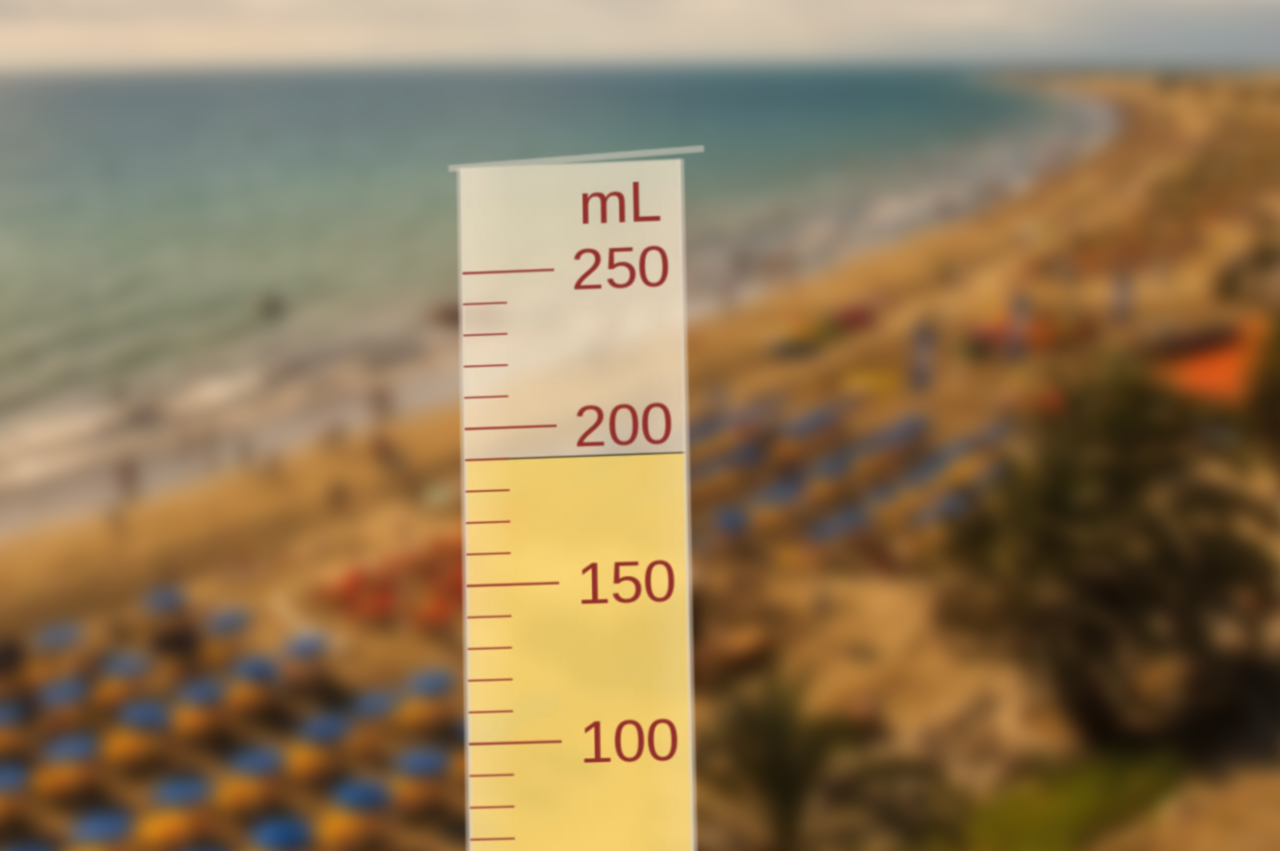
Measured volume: **190** mL
